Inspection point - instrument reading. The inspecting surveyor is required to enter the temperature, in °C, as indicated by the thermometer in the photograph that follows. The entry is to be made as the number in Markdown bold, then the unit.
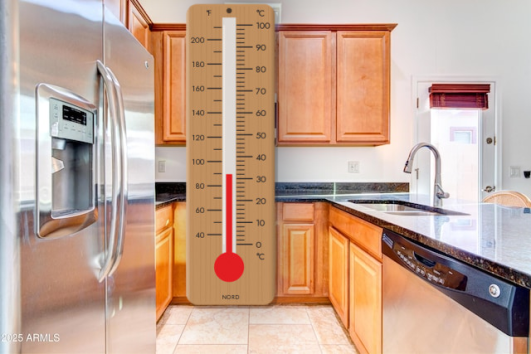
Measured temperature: **32** °C
